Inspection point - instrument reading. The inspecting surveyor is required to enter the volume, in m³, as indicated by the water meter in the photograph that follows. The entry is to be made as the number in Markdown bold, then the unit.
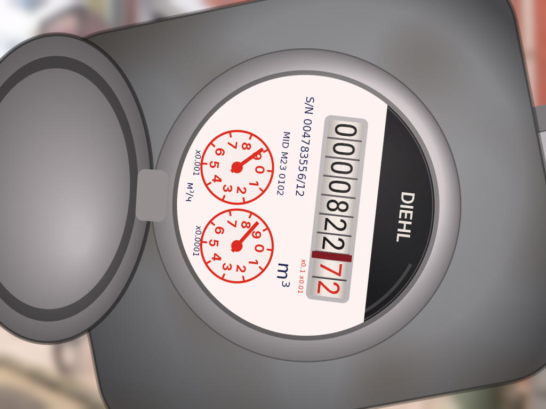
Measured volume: **822.7288** m³
